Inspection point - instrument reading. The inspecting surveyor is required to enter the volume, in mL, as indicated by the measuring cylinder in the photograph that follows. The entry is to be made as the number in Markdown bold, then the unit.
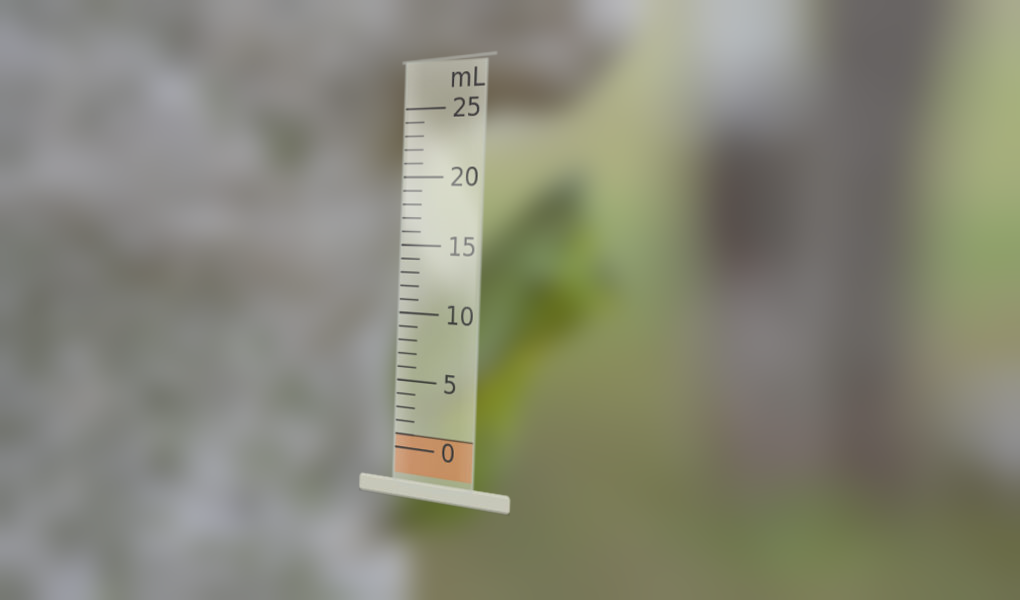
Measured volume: **1** mL
